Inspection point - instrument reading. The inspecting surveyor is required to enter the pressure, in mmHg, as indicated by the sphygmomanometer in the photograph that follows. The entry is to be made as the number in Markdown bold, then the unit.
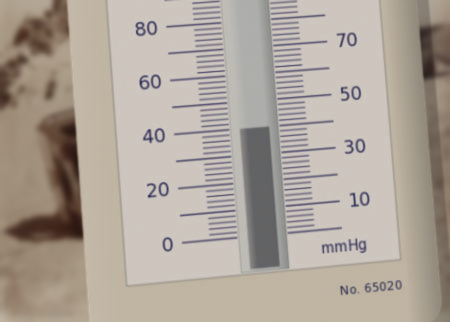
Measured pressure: **40** mmHg
